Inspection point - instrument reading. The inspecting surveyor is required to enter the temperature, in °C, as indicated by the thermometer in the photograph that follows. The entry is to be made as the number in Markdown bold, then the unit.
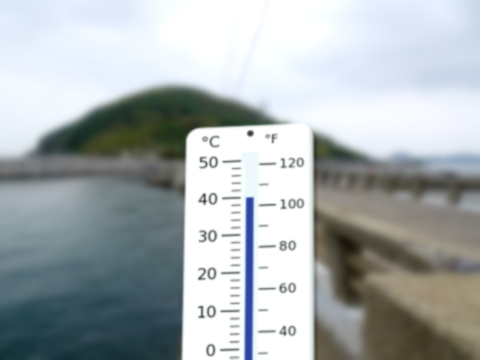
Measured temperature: **40** °C
